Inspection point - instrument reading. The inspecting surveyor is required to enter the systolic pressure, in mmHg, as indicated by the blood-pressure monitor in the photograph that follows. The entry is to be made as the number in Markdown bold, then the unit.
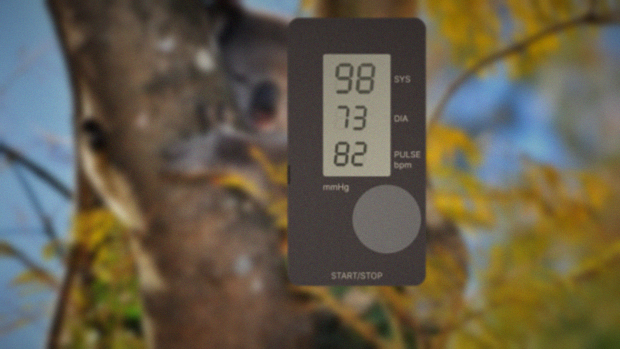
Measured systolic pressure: **98** mmHg
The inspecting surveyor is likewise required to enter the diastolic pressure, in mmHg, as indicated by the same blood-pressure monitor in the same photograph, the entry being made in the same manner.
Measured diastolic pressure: **73** mmHg
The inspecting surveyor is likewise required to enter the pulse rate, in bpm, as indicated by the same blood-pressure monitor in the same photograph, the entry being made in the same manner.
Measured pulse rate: **82** bpm
